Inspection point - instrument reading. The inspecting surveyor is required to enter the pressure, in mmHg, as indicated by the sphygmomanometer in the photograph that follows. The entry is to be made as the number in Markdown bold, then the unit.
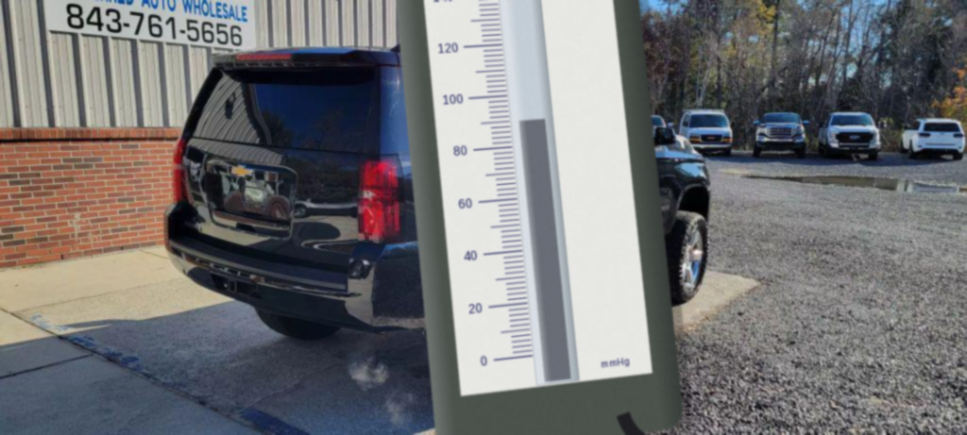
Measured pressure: **90** mmHg
